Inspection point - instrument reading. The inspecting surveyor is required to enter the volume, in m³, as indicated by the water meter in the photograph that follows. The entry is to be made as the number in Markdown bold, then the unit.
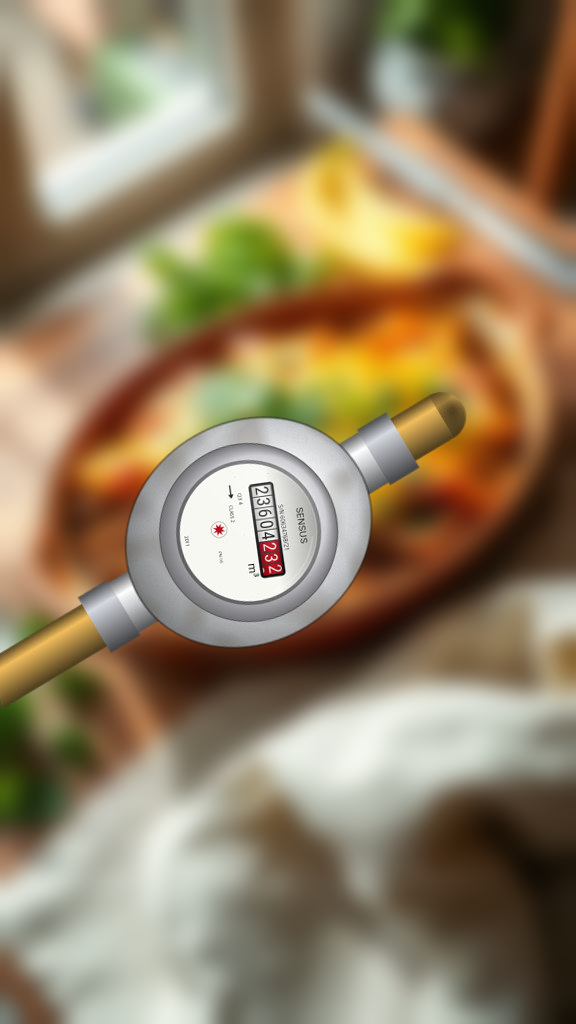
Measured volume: **23604.232** m³
